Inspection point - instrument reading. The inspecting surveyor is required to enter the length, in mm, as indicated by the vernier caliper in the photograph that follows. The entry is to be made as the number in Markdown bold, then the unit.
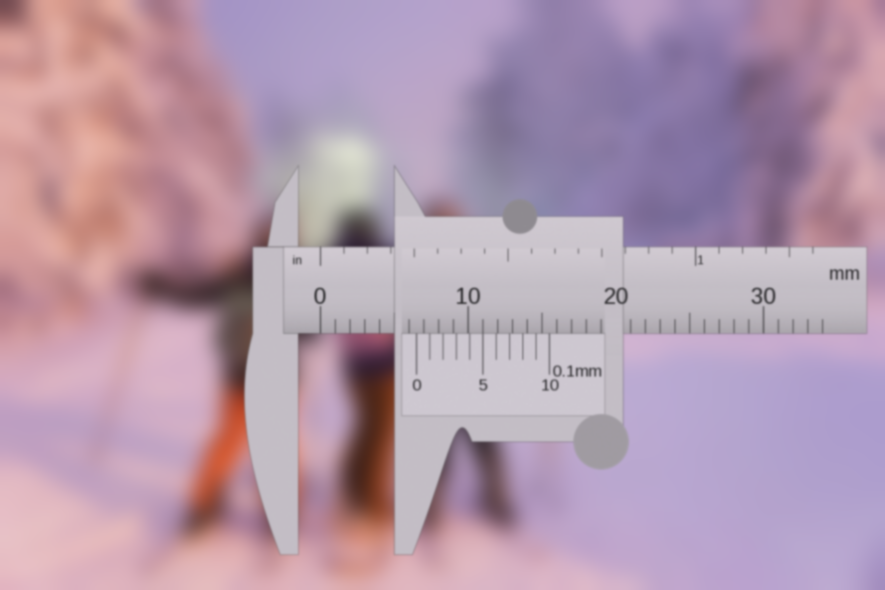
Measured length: **6.5** mm
